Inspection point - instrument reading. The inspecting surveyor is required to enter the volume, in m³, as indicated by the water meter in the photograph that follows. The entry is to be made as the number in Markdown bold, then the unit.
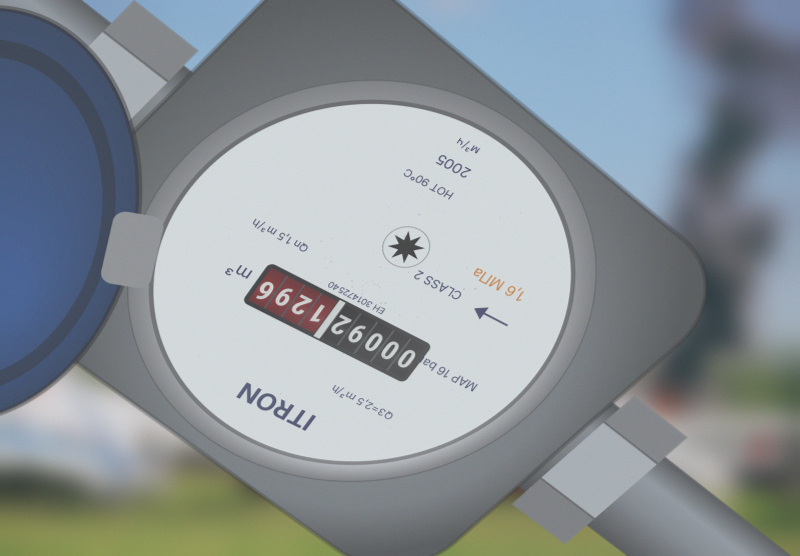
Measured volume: **92.1296** m³
